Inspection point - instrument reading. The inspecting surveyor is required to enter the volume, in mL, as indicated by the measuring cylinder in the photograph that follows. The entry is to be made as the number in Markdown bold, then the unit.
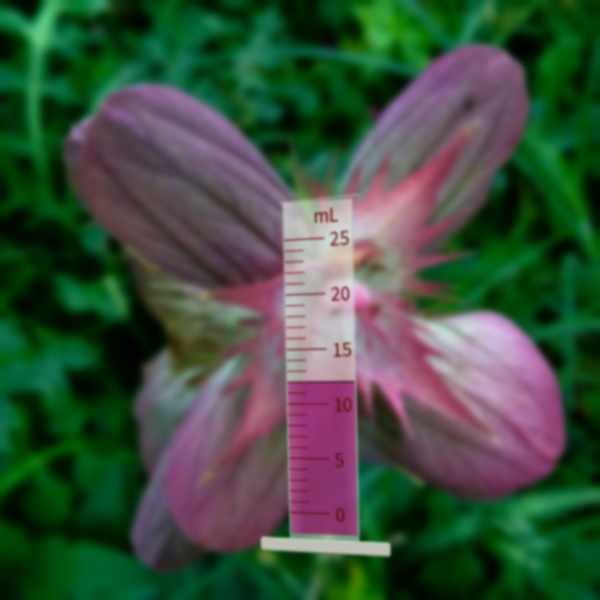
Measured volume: **12** mL
